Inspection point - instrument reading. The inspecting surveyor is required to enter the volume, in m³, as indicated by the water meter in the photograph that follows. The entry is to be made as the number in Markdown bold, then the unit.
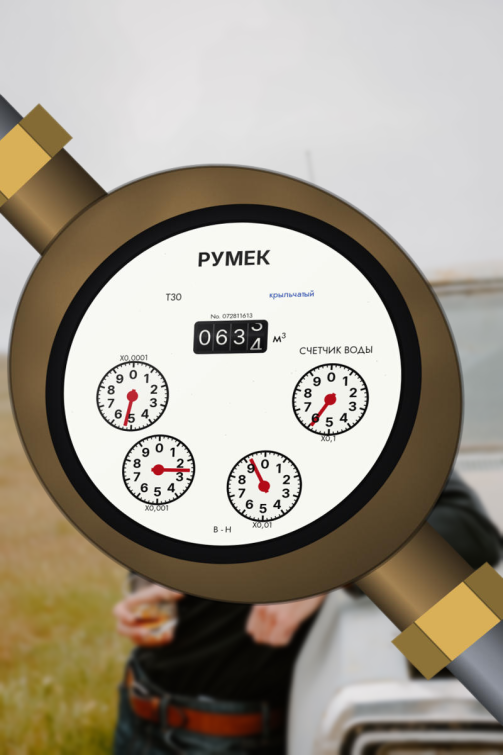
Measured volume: **633.5925** m³
